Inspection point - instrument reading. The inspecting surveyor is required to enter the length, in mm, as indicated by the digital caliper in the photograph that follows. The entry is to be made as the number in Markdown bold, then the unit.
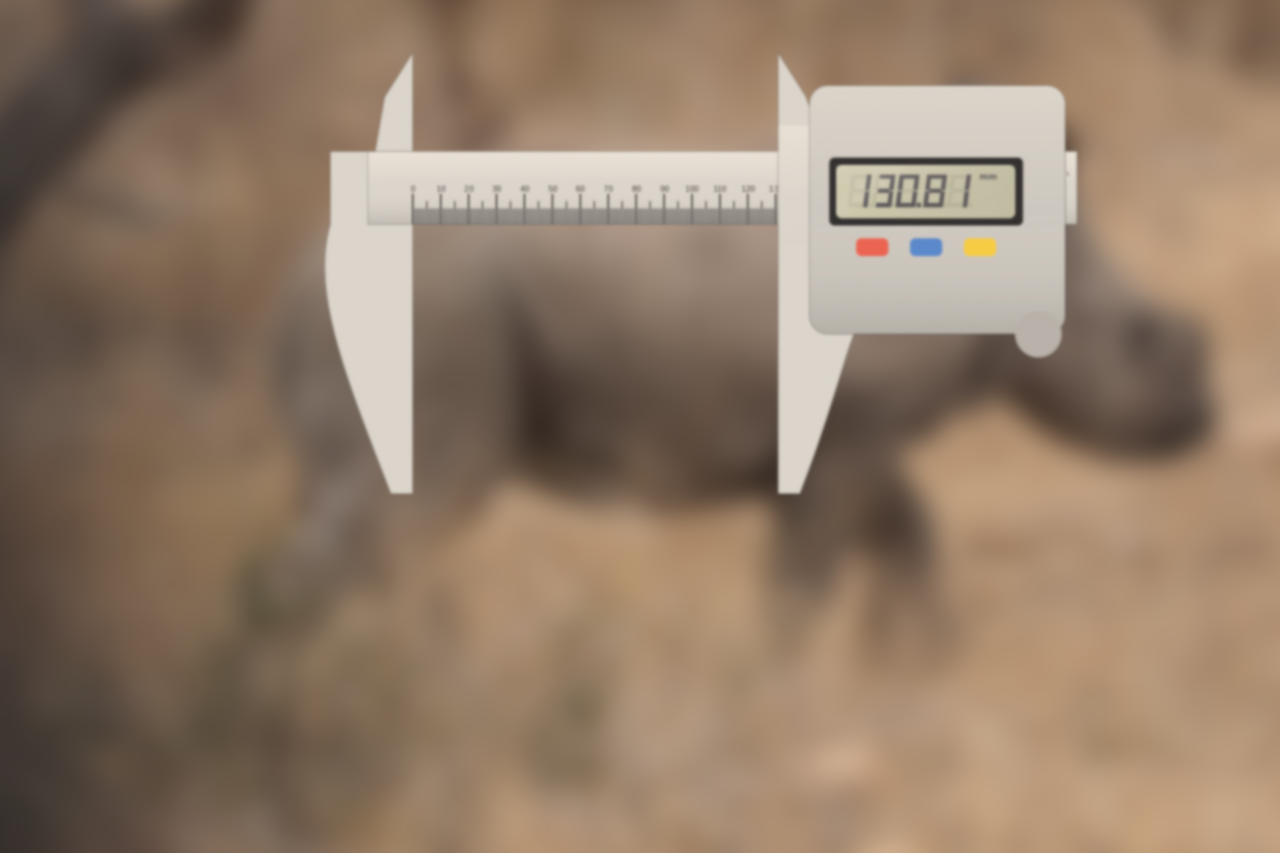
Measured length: **130.81** mm
